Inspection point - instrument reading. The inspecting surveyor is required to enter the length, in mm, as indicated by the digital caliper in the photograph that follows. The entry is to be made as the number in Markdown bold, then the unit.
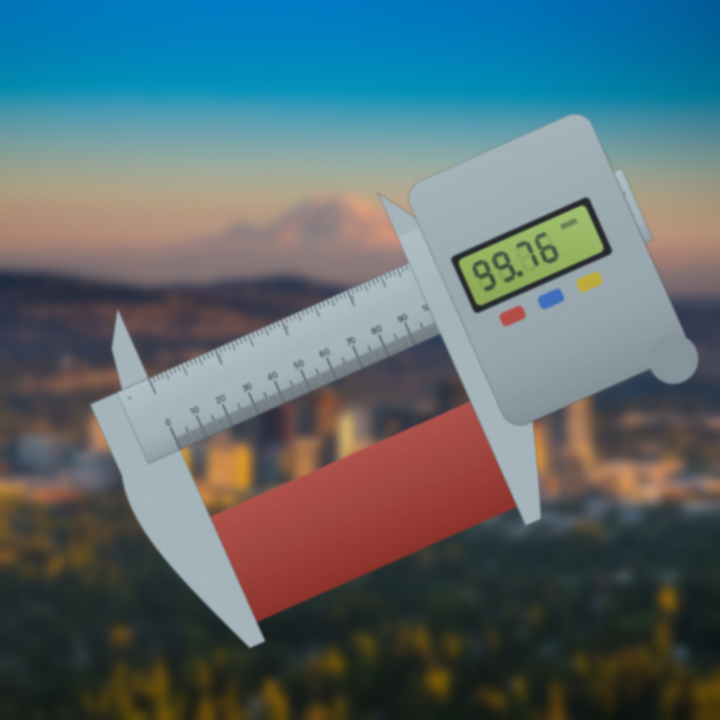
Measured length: **99.76** mm
